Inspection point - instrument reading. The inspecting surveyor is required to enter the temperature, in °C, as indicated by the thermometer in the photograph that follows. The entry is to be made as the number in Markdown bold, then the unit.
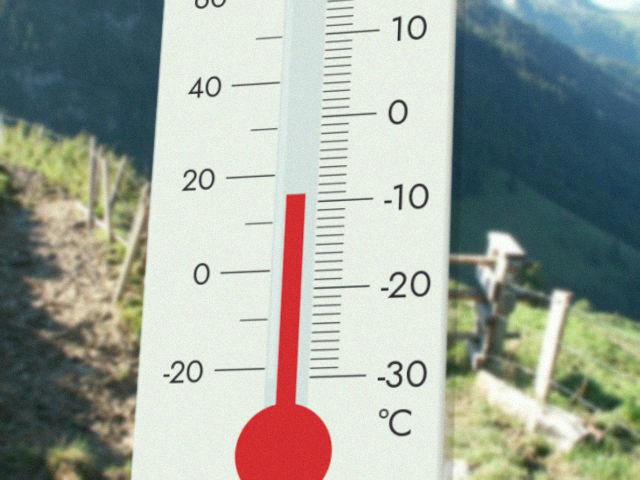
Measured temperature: **-9** °C
